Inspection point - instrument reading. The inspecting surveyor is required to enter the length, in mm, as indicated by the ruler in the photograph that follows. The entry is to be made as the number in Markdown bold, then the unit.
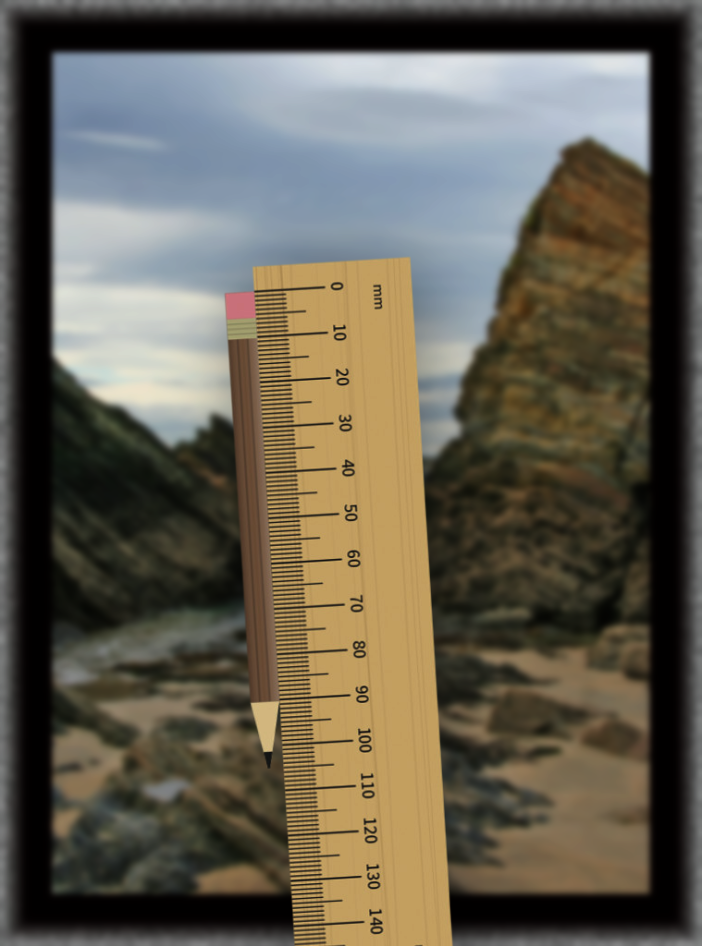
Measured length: **105** mm
